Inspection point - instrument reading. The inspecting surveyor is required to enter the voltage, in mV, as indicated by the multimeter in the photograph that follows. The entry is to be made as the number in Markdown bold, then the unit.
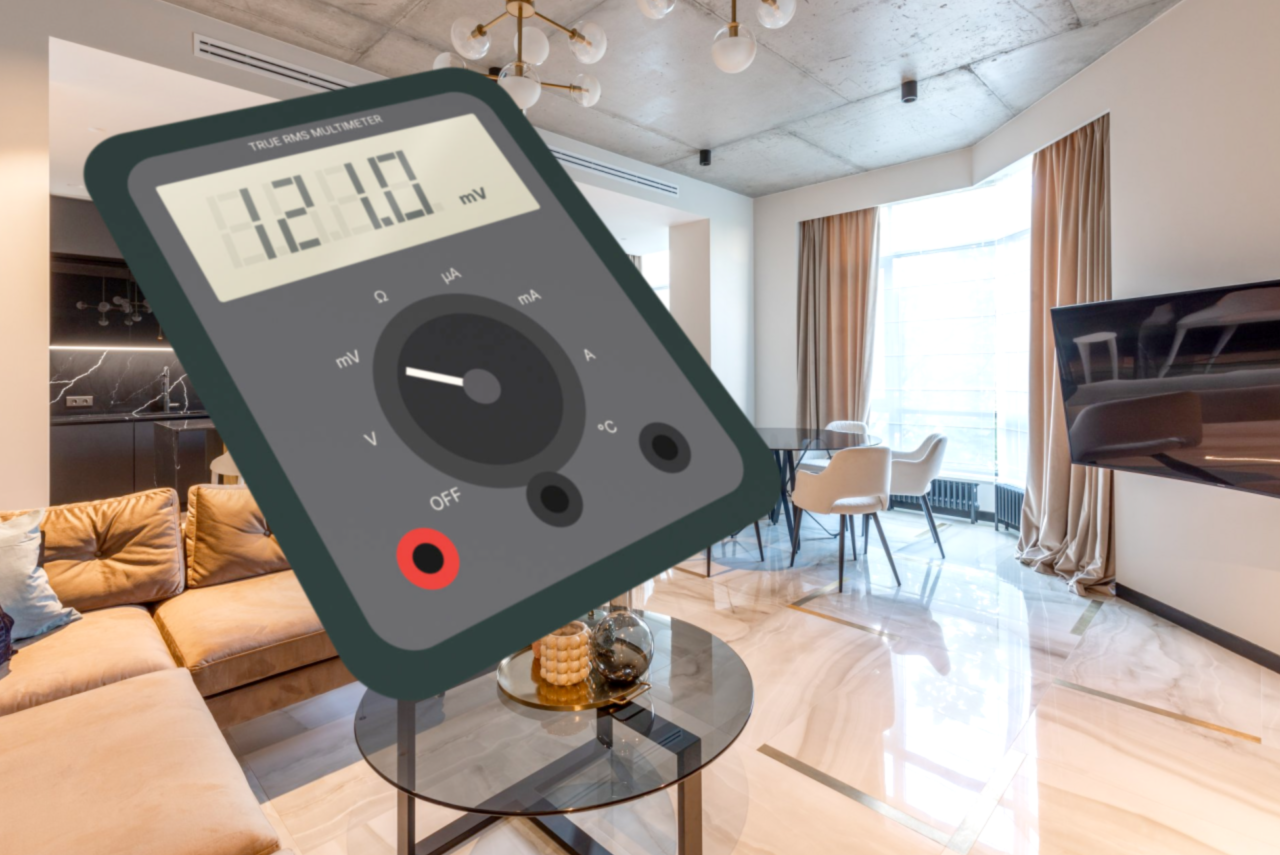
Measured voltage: **121.0** mV
